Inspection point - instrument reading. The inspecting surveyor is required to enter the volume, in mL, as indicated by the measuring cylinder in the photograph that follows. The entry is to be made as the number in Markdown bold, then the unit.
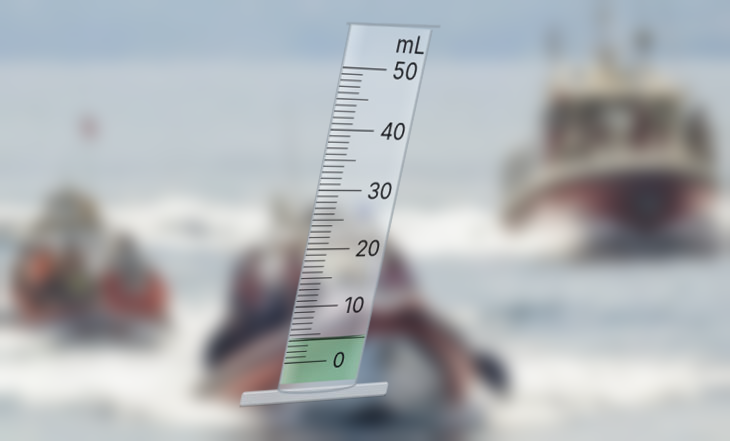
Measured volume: **4** mL
